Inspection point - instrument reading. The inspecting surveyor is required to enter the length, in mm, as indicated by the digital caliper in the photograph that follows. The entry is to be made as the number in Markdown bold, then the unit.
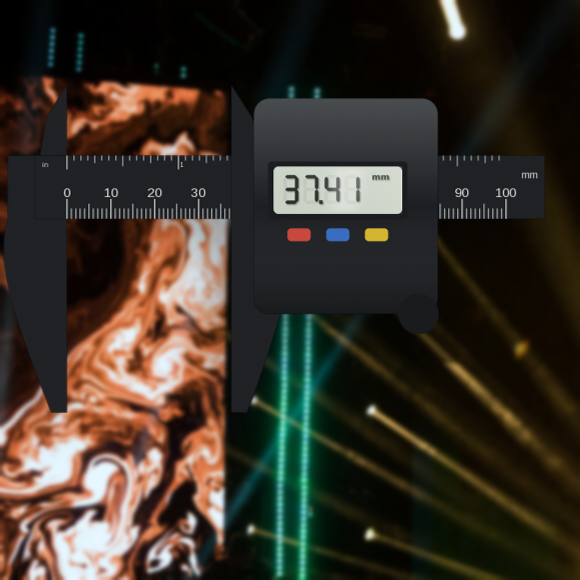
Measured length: **37.41** mm
